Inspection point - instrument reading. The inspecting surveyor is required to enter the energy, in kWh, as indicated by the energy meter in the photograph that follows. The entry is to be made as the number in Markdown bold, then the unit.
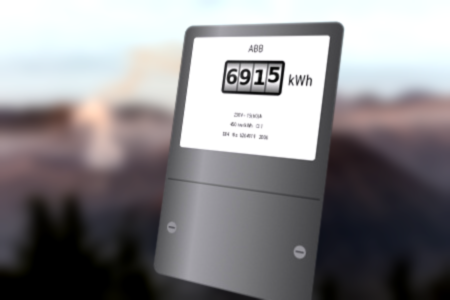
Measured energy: **6915** kWh
